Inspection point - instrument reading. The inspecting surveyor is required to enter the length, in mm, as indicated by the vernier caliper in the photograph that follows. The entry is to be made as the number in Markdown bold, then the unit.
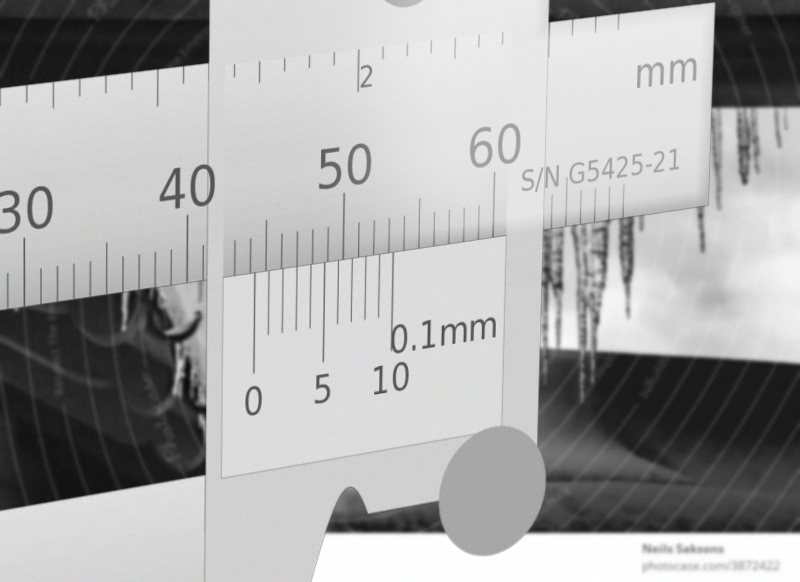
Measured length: **44.3** mm
